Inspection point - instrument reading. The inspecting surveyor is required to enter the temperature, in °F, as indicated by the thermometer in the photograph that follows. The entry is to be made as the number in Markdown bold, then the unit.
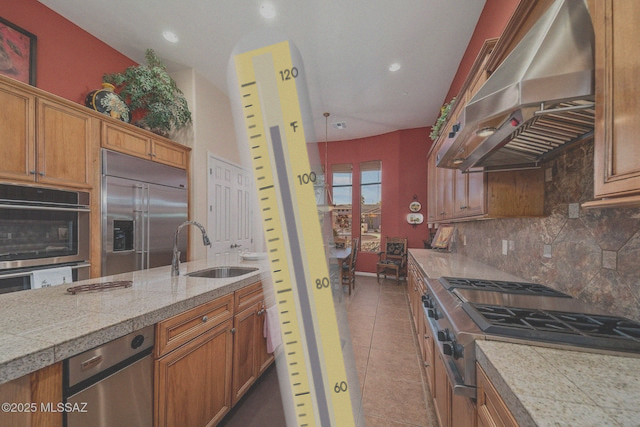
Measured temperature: **111** °F
